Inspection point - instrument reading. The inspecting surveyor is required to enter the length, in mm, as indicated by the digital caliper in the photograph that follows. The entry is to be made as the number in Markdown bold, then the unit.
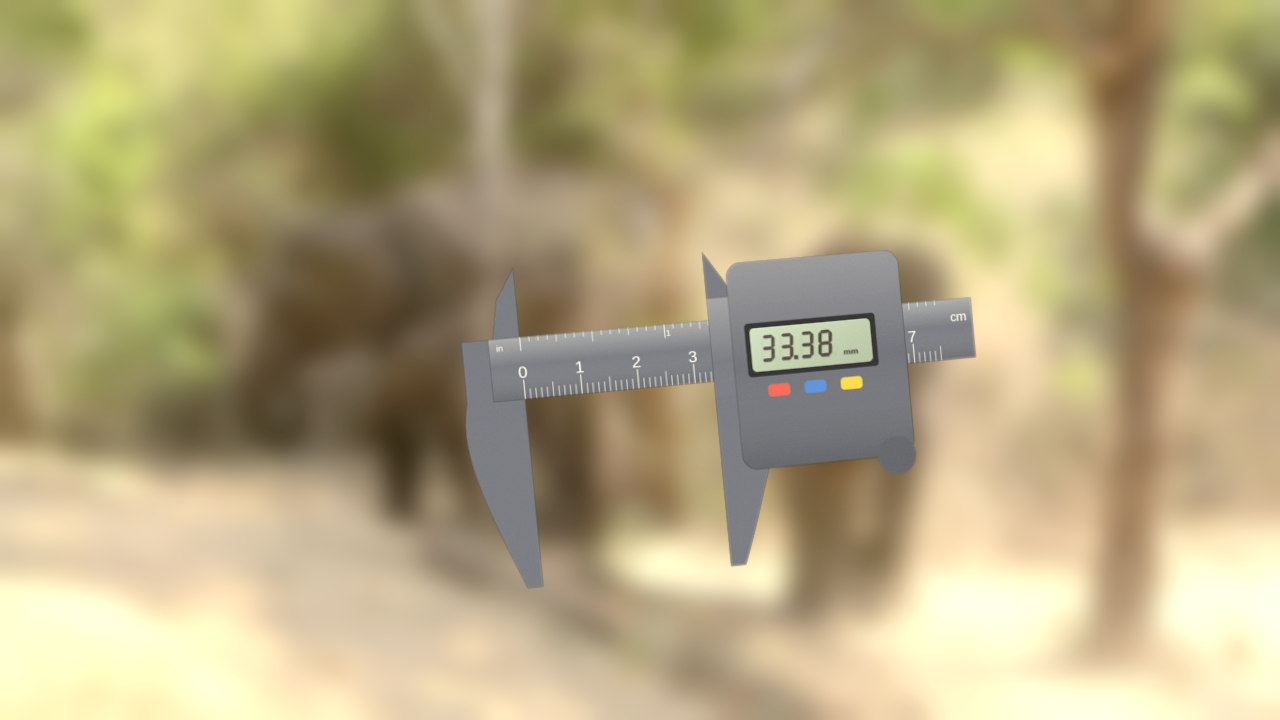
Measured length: **33.38** mm
